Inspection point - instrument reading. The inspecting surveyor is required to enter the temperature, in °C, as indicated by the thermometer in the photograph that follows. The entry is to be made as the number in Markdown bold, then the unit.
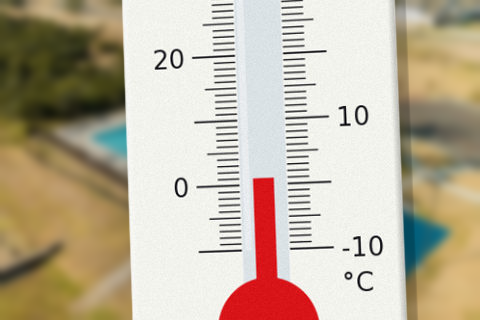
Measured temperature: **1** °C
